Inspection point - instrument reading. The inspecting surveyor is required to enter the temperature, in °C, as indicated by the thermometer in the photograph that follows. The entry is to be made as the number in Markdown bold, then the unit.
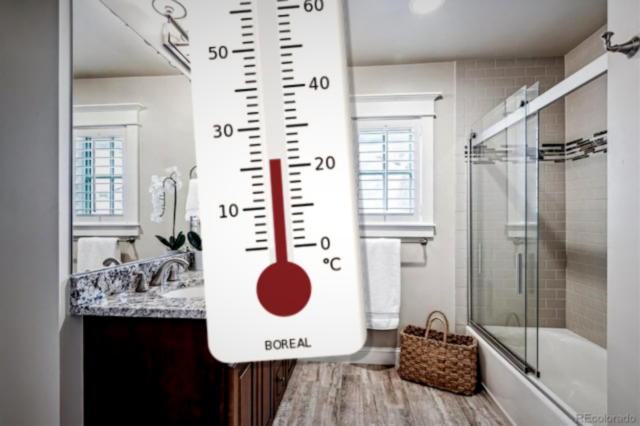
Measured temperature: **22** °C
